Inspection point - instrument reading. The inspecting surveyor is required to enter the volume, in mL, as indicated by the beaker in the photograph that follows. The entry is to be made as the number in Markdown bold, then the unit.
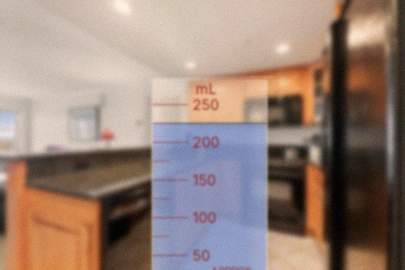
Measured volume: **225** mL
